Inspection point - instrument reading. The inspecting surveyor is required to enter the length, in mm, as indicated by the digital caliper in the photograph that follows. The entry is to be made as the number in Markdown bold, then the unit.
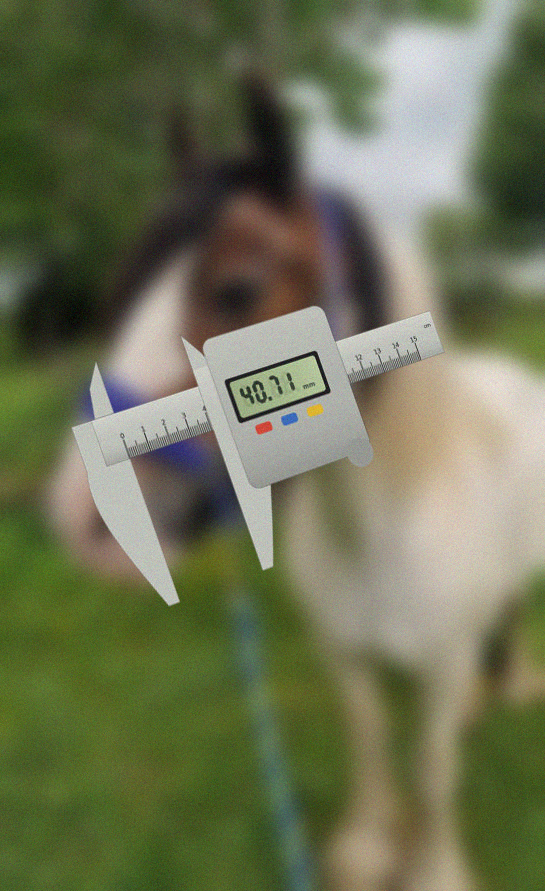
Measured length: **40.71** mm
